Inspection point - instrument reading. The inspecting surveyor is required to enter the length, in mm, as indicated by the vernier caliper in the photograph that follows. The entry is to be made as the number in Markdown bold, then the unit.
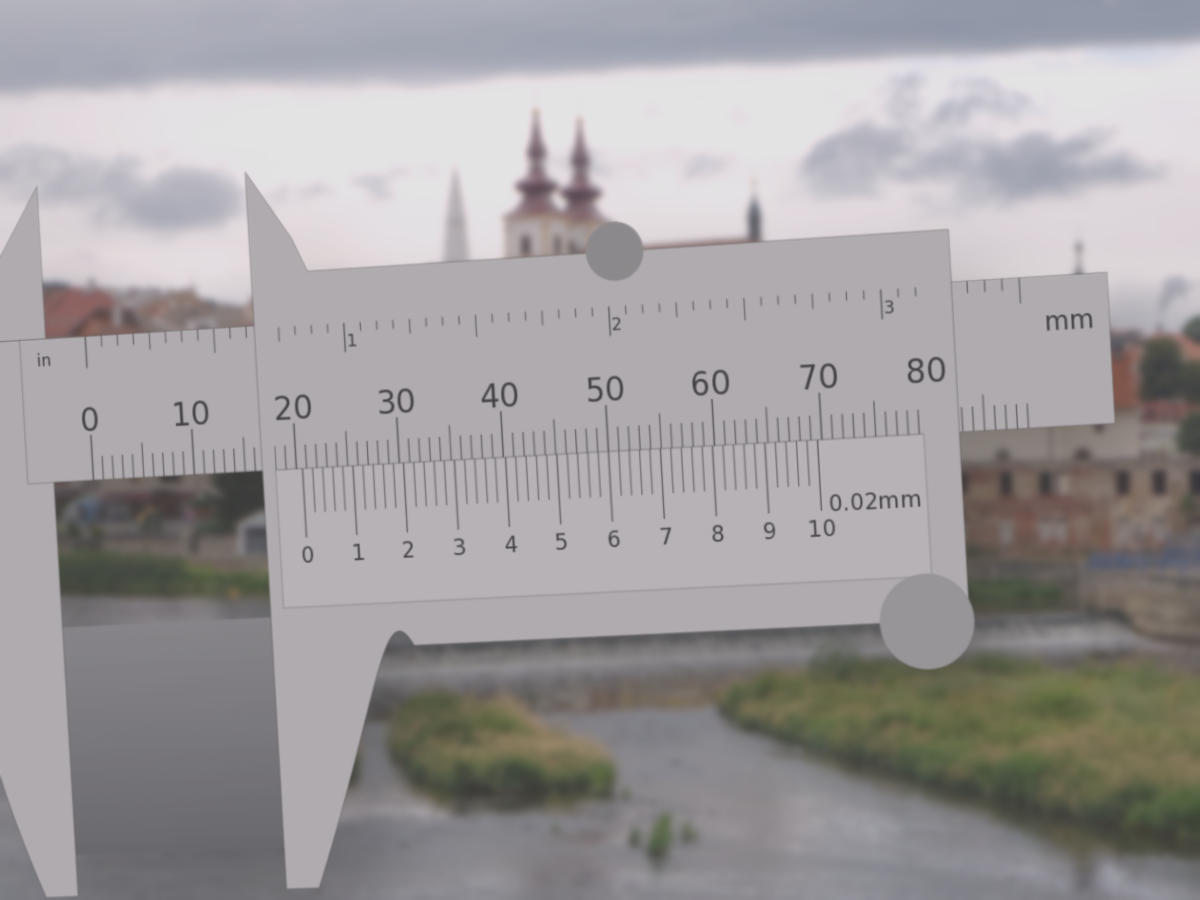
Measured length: **20.6** mm
